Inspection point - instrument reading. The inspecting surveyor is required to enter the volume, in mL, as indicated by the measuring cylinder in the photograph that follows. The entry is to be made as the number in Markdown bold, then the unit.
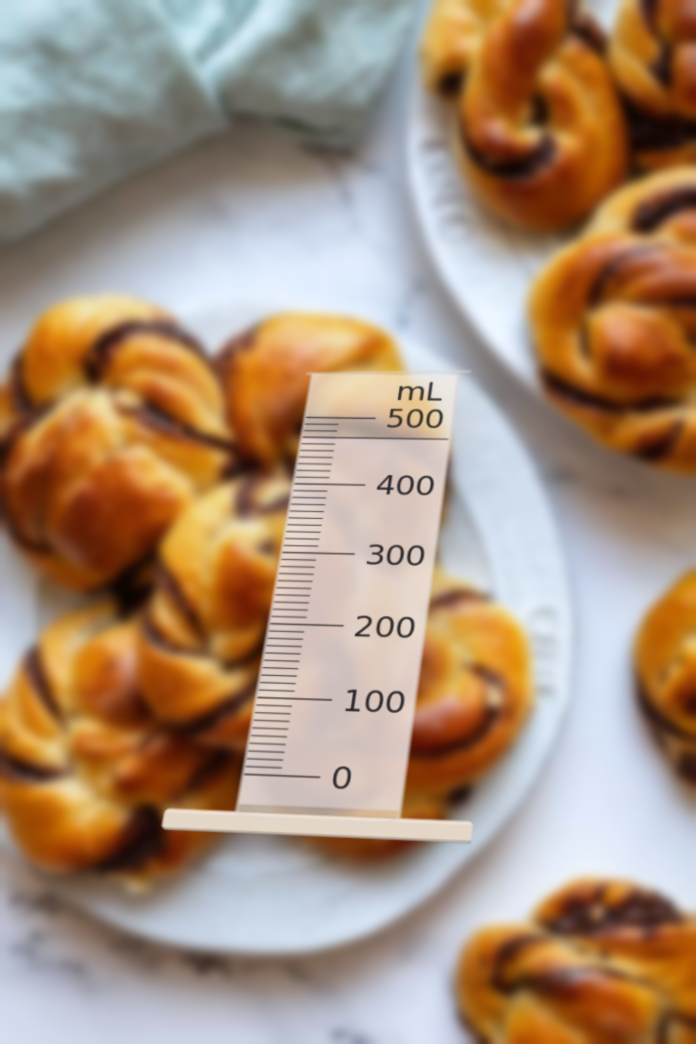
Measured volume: **470** mL
